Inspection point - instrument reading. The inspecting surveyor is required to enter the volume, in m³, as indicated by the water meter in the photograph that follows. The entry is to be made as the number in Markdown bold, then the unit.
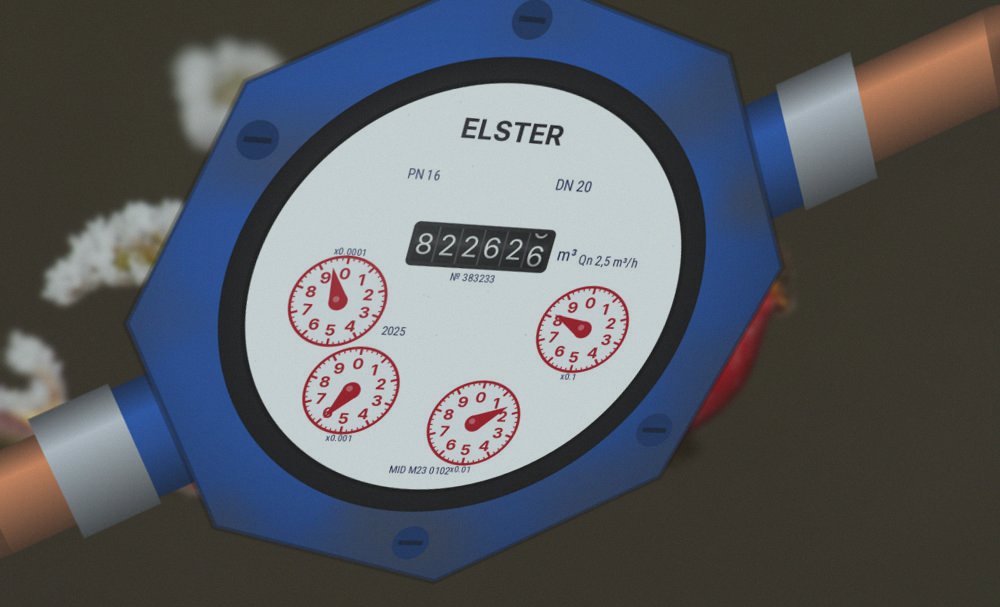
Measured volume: **822625.8159** m³
